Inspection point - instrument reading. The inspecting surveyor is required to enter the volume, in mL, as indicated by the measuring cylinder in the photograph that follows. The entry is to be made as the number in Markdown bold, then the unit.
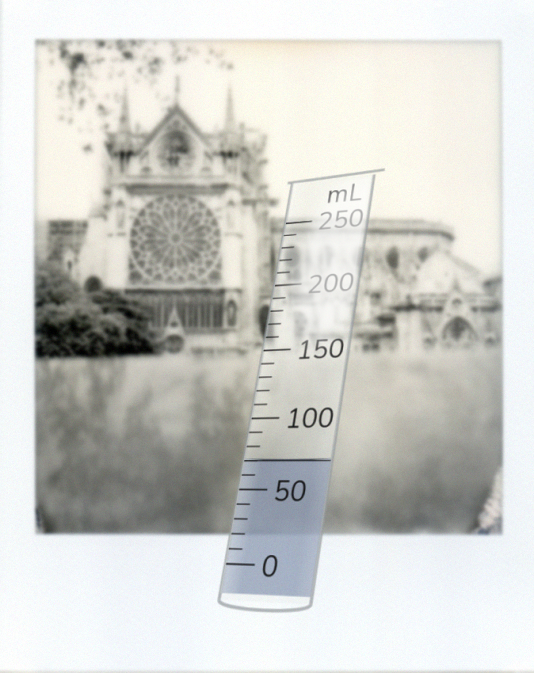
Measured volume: **70** mL
